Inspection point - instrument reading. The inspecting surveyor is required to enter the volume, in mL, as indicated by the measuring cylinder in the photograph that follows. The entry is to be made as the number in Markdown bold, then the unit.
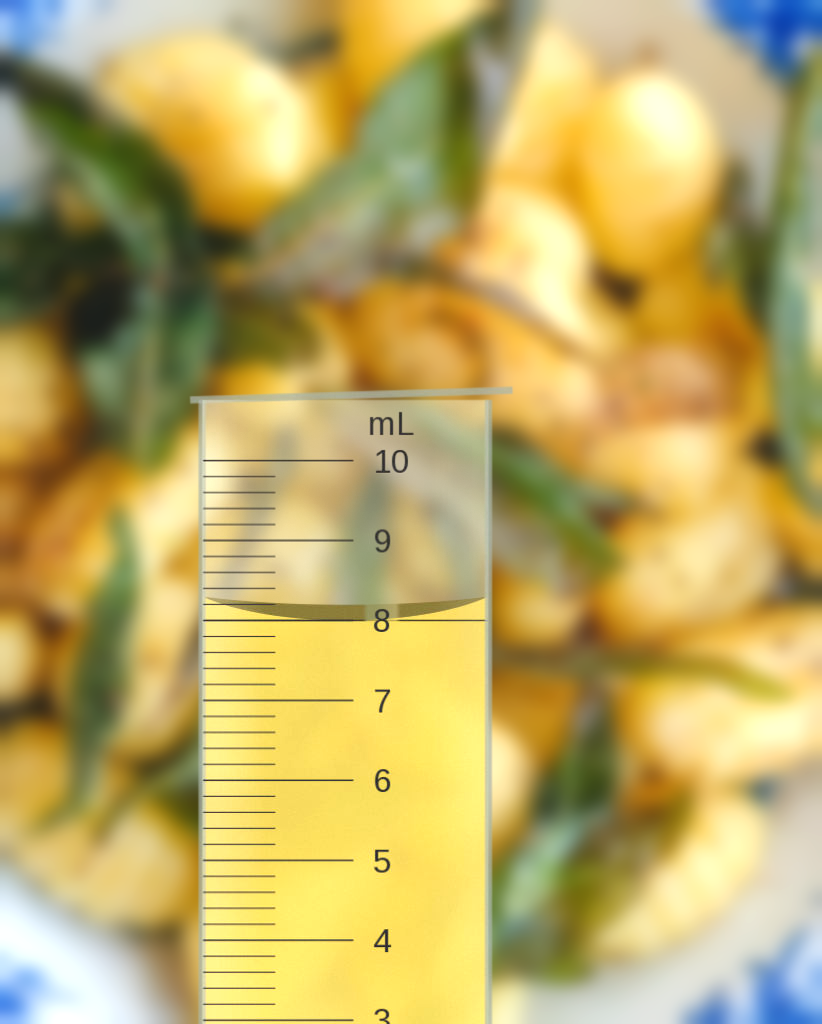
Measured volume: **8** mL
